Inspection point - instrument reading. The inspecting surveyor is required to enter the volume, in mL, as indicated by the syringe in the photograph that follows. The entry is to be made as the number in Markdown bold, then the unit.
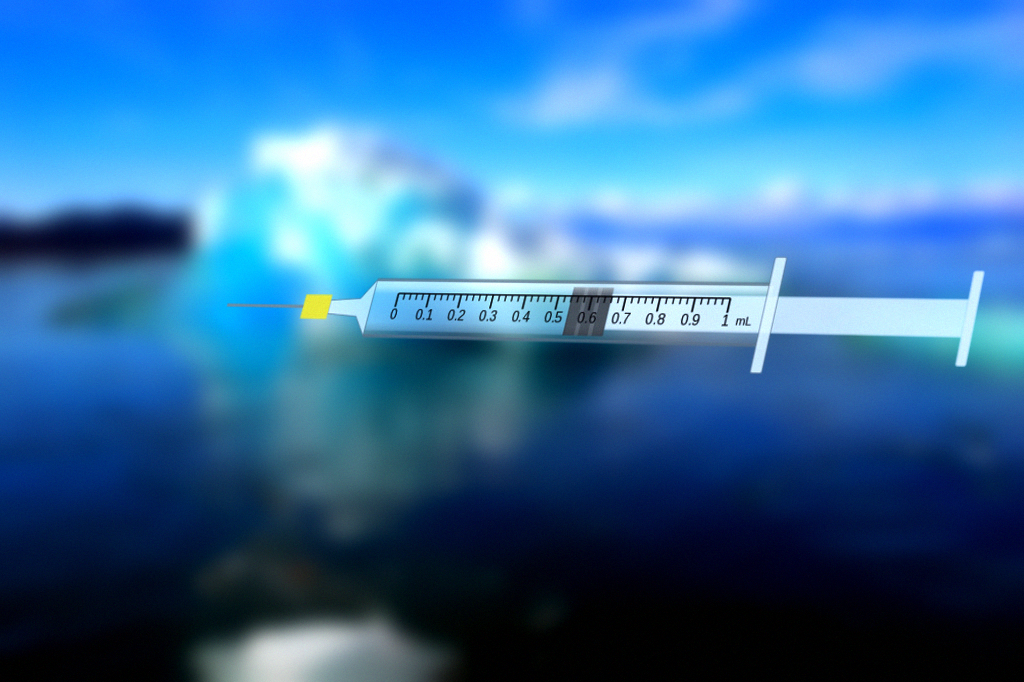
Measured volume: **0.54** mL
